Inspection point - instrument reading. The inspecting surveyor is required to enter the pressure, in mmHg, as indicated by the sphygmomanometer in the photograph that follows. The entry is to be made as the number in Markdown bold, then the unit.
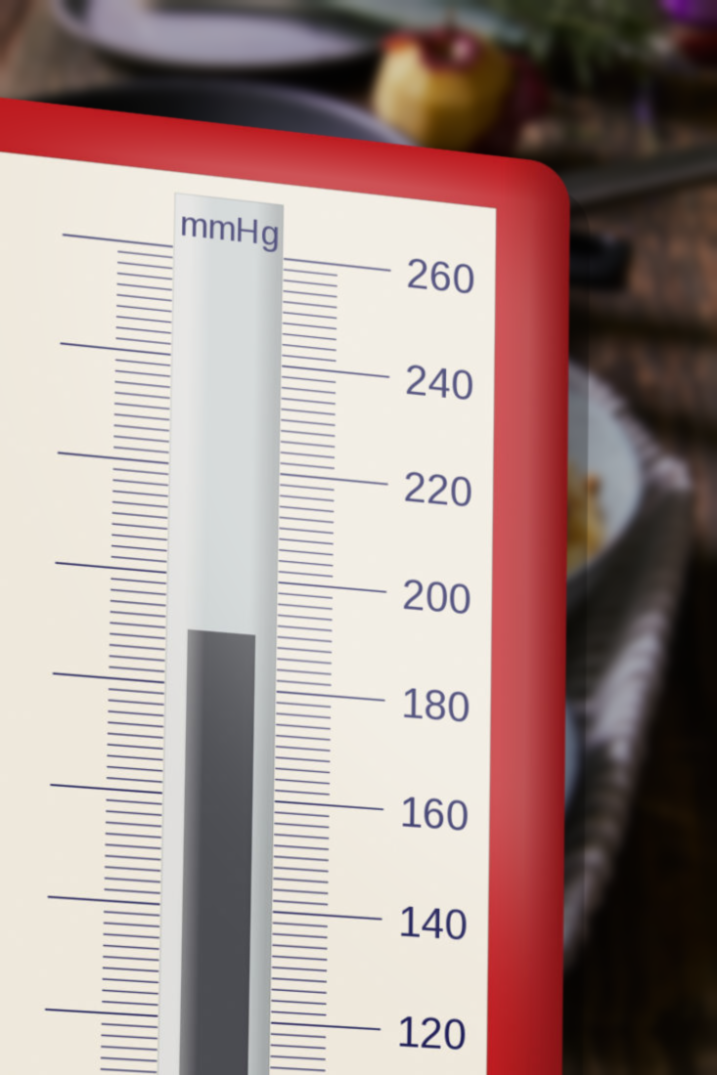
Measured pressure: **190** mmHg
